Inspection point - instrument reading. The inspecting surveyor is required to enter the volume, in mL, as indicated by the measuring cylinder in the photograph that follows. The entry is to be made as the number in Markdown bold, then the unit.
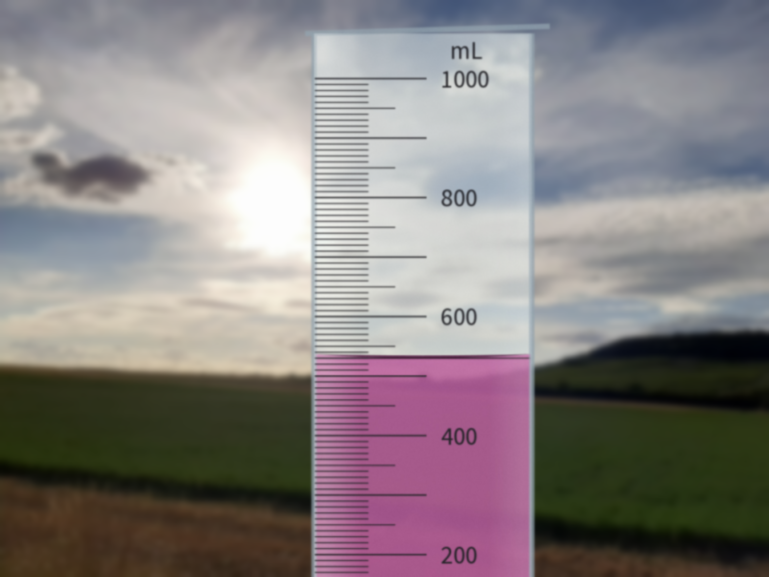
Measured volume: **530** mL
